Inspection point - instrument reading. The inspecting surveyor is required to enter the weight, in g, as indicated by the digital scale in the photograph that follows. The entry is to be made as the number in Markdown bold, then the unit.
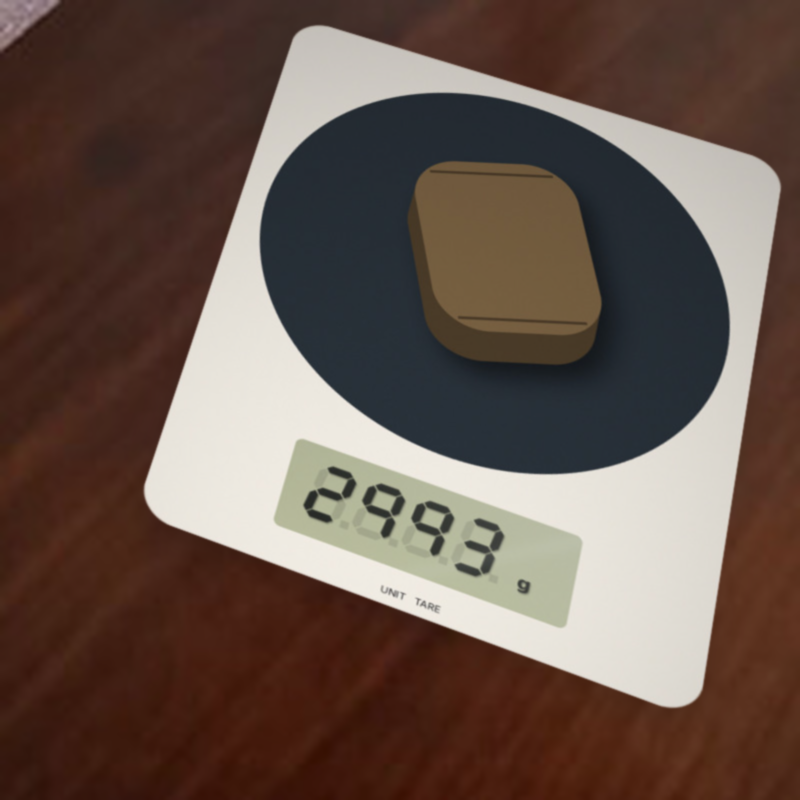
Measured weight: **2993** g
